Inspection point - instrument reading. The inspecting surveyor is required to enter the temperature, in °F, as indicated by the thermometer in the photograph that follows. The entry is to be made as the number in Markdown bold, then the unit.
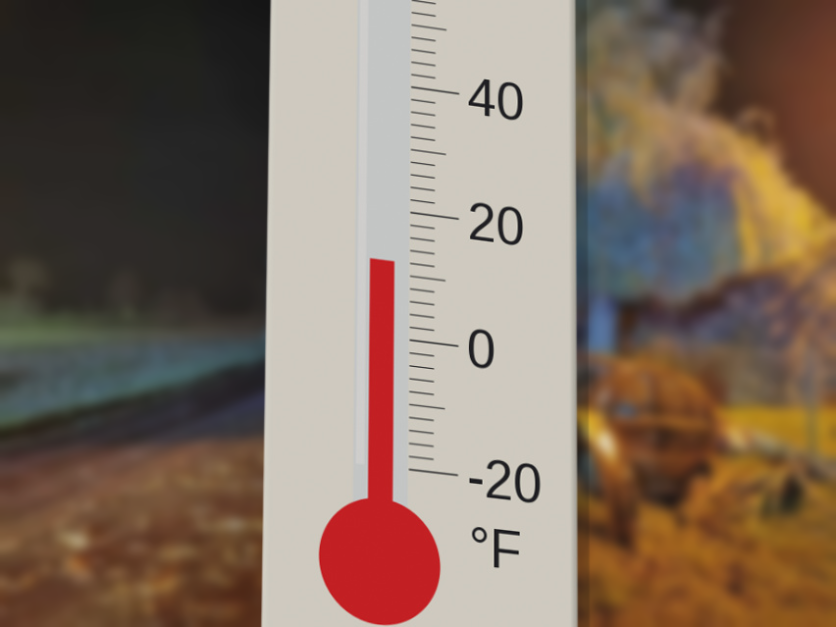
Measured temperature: **12** °F
